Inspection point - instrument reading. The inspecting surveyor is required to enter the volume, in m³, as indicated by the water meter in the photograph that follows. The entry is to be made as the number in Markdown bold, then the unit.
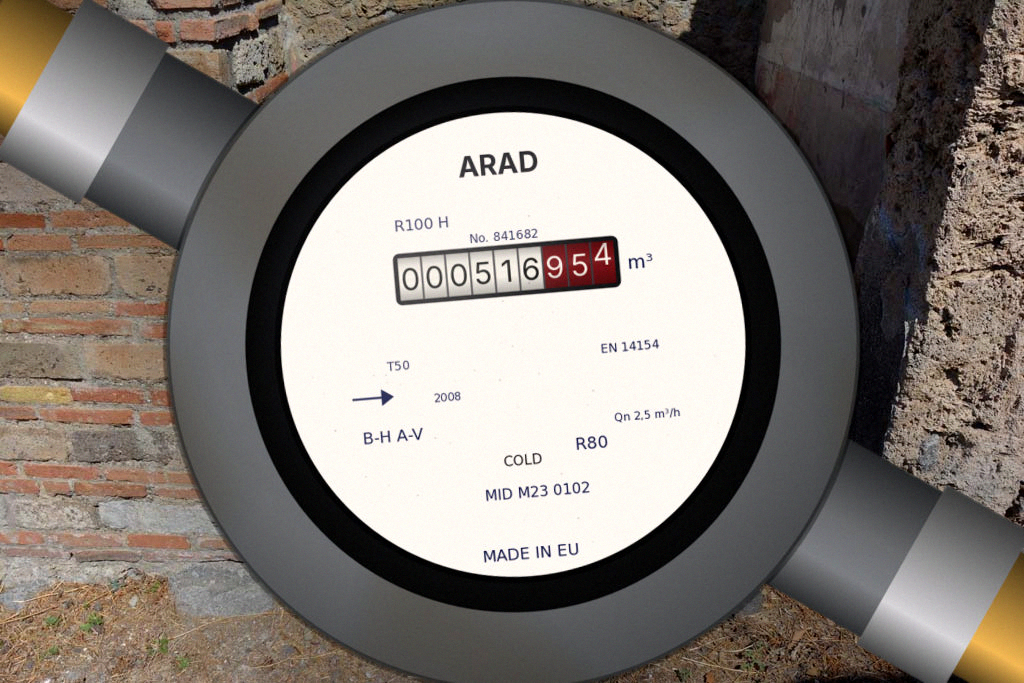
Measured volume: **516.954** m³
